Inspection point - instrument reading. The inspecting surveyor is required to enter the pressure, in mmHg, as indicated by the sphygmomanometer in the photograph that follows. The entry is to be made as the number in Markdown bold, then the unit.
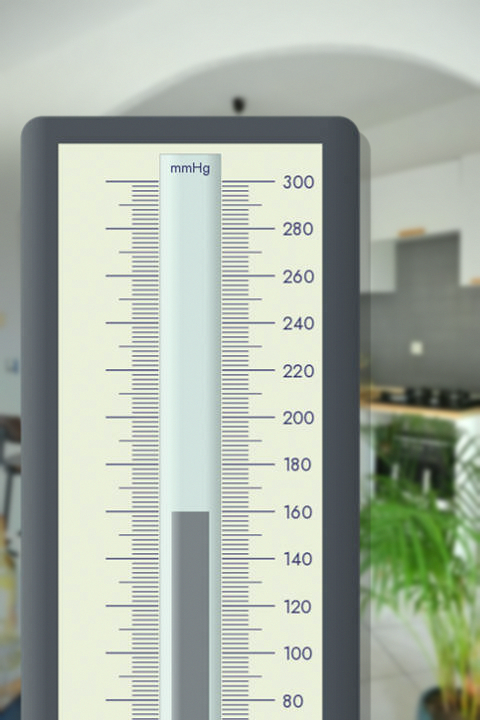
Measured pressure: **160** mmHg
